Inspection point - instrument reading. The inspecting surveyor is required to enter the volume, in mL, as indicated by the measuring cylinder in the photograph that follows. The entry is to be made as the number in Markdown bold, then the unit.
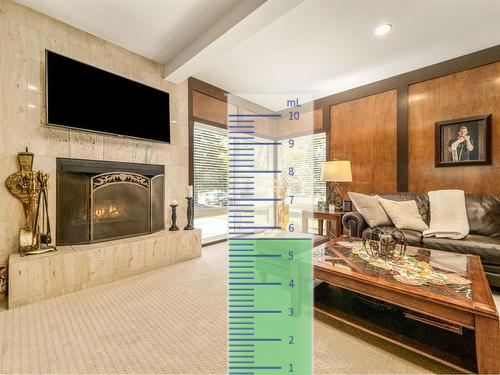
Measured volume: **5.6** mL
